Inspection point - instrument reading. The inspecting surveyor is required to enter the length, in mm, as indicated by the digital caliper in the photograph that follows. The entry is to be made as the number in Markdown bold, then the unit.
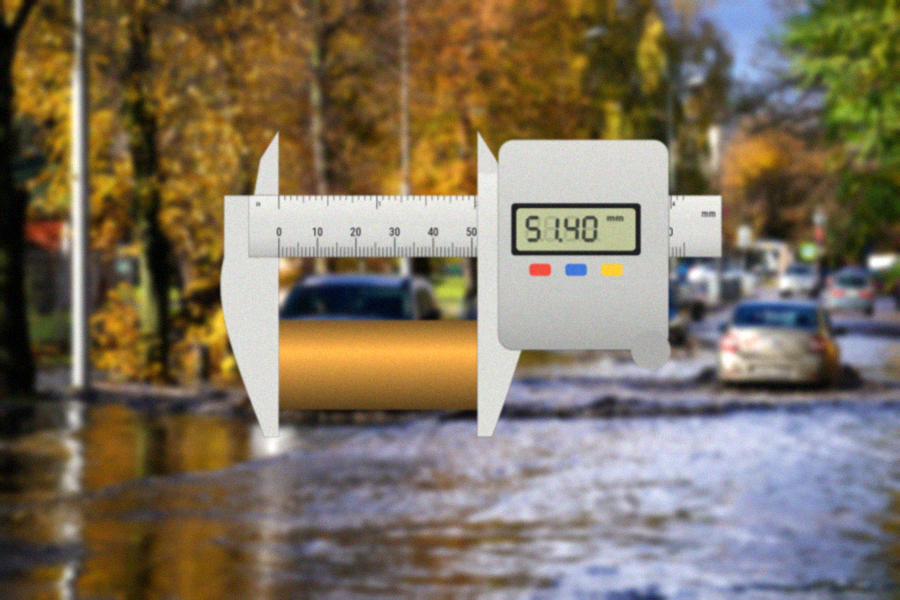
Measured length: **51.40** mm
